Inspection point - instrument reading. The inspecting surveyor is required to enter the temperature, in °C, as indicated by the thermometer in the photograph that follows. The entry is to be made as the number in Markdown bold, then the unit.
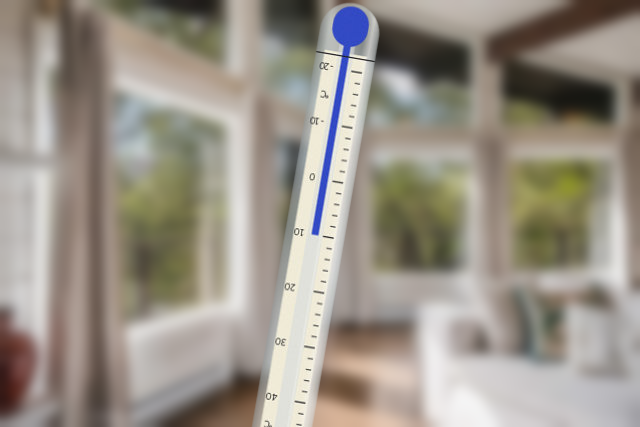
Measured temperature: **10** °C
